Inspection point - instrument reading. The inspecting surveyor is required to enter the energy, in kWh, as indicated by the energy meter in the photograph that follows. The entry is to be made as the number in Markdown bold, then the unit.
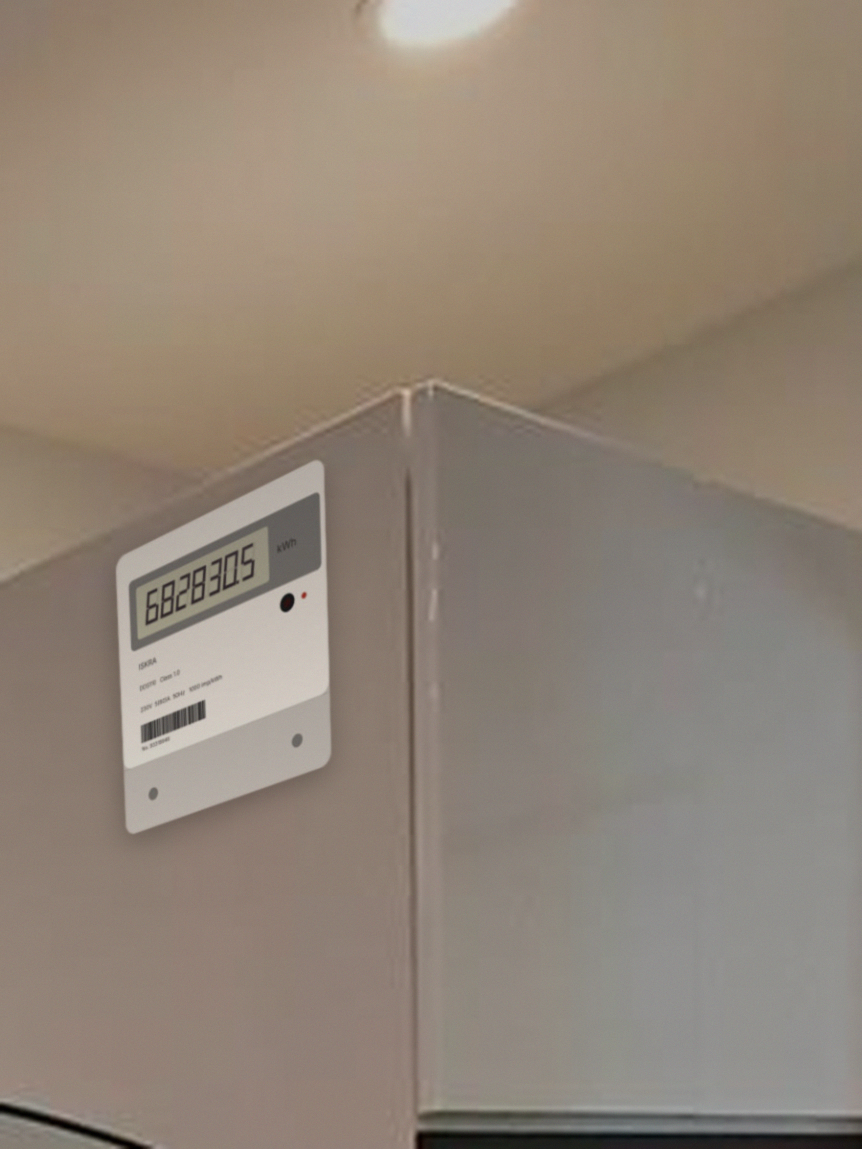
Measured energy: **682830.5** kWh
